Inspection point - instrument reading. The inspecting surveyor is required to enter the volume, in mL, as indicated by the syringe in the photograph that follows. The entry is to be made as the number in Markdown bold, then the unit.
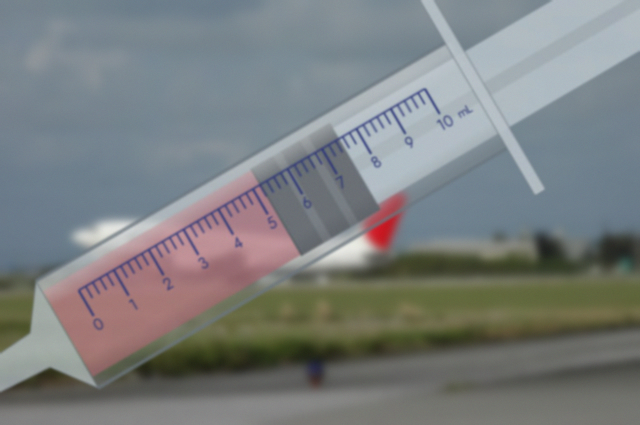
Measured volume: **5.2** mL
